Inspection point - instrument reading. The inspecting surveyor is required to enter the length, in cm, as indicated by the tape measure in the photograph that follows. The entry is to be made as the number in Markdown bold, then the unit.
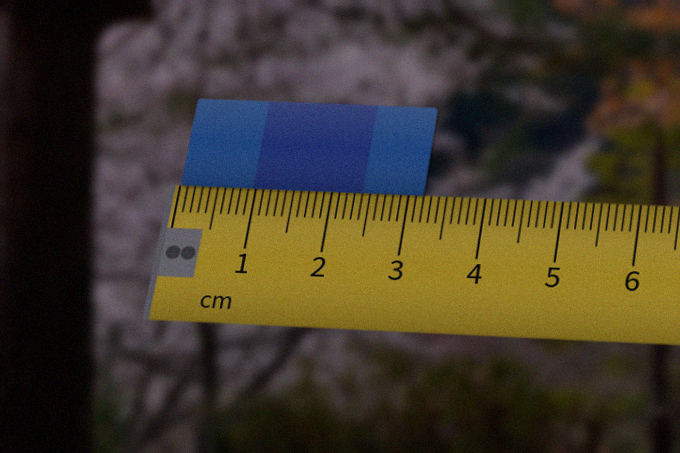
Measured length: **3.2** cm
